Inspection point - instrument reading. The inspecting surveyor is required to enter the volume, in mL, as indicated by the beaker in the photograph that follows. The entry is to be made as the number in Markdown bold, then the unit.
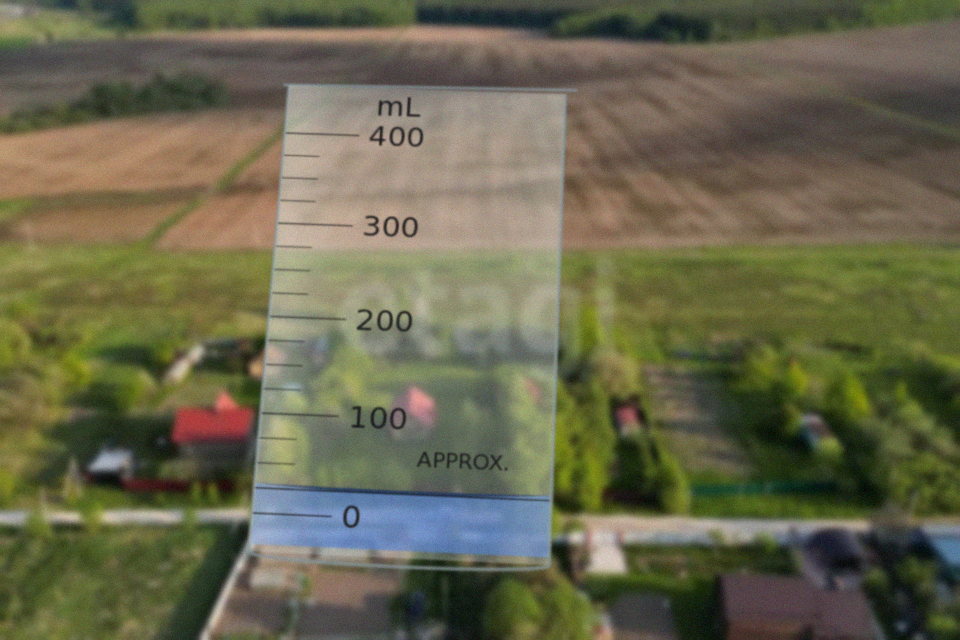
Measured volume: **25** mL
